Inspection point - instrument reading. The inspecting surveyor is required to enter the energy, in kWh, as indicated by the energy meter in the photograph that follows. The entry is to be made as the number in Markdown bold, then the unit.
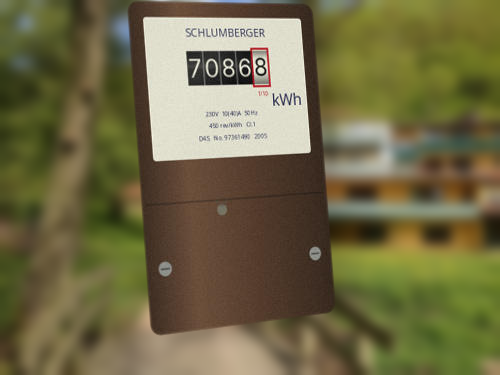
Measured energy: **7086.8** kWh
